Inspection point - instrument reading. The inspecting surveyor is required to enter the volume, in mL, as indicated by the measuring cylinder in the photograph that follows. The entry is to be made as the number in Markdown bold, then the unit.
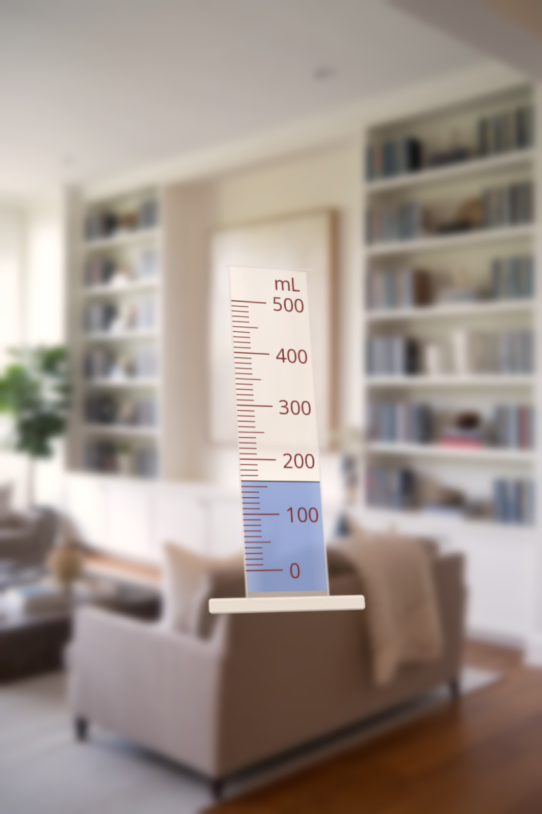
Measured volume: **160** mL
